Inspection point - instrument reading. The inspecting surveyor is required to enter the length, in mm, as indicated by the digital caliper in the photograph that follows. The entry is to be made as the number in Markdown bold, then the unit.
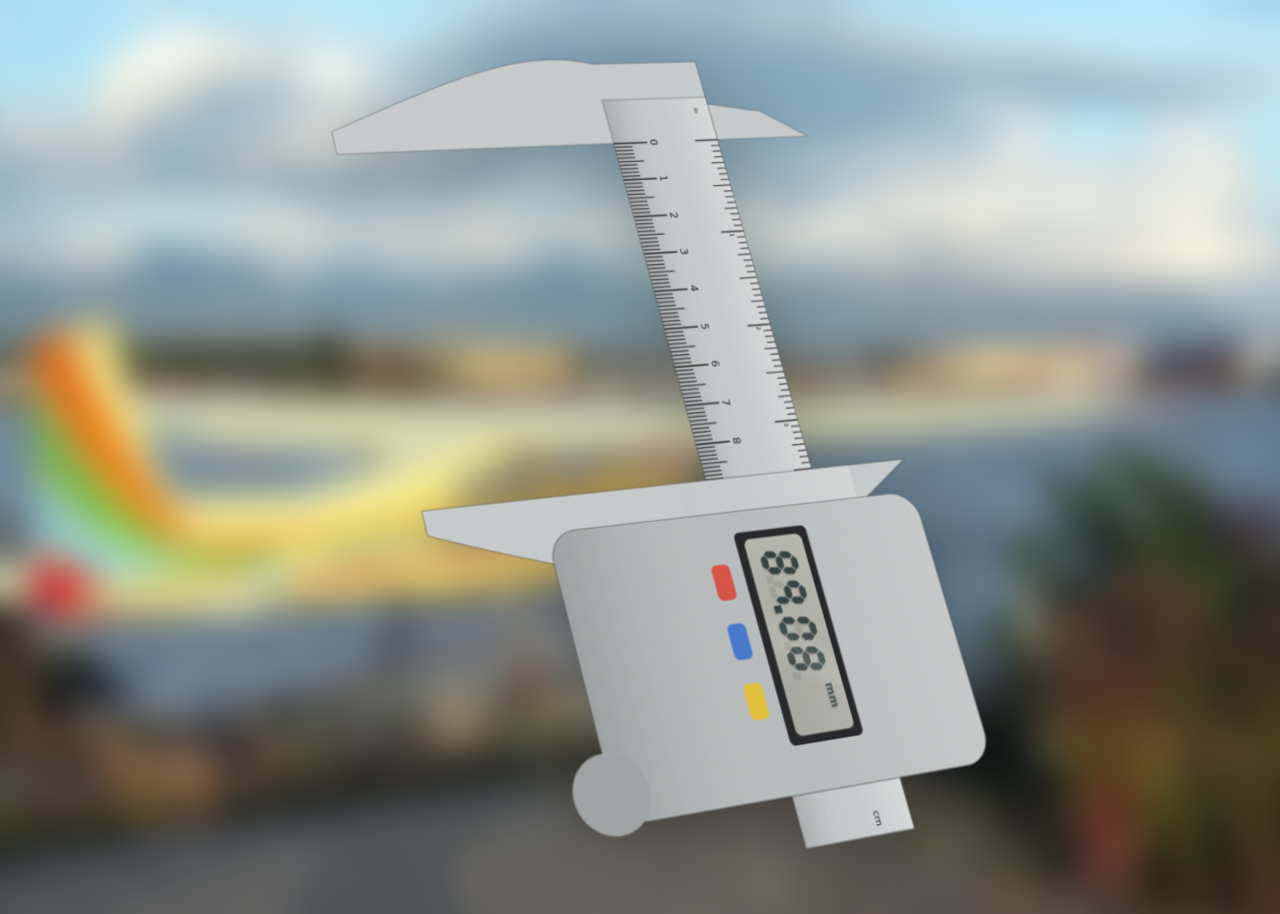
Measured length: **89.08** mm
